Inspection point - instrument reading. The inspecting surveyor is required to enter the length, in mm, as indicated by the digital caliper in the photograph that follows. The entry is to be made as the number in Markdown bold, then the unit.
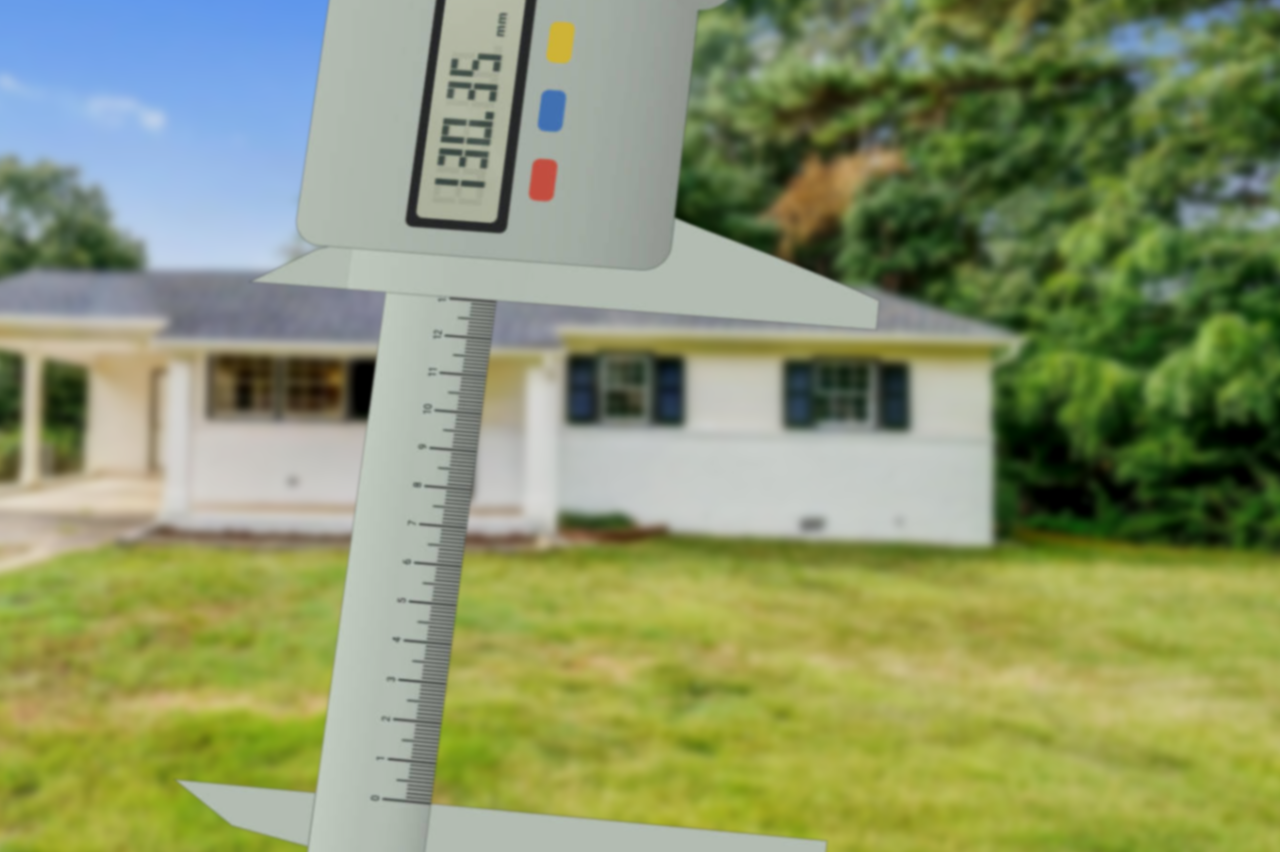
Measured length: **130.35** mm
